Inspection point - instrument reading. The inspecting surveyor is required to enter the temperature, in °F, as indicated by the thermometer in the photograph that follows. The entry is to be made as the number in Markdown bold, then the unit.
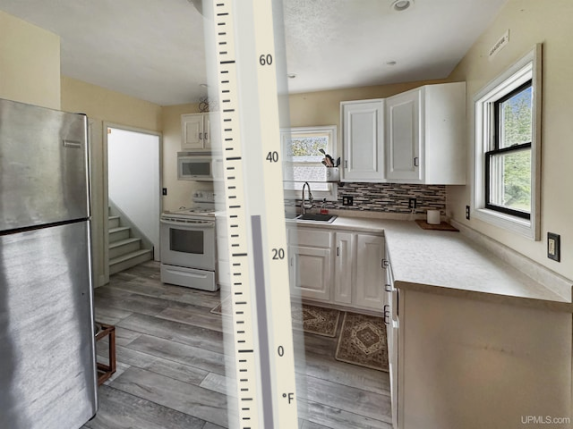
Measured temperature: **28** °F
